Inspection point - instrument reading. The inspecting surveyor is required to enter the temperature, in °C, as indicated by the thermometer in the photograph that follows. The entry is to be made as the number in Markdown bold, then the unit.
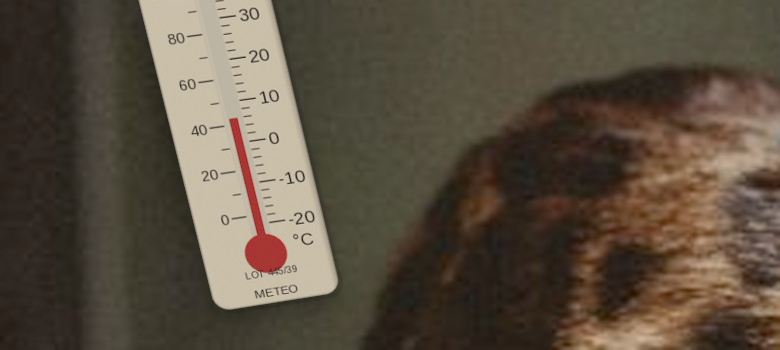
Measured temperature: **6** °C
